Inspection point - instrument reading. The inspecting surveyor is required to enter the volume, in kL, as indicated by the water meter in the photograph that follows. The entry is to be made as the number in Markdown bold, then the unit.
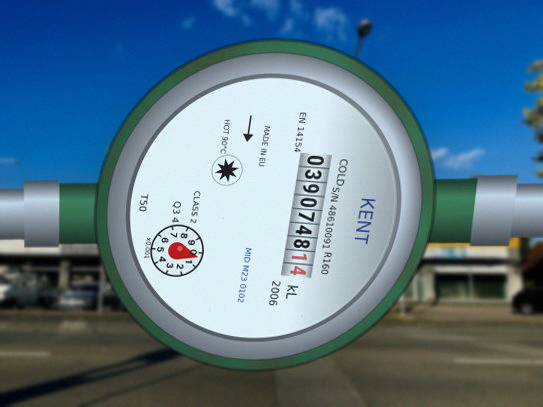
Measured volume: **390748.140** kL
